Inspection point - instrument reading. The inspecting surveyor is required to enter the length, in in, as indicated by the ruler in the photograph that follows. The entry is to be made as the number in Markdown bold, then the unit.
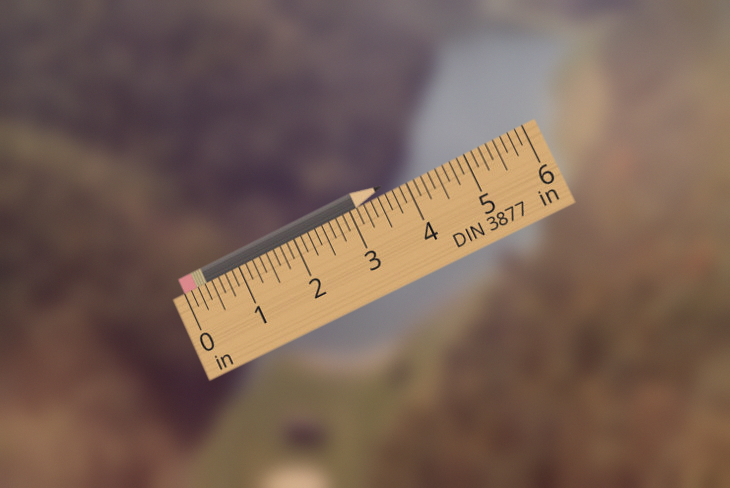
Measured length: **3.625** in
